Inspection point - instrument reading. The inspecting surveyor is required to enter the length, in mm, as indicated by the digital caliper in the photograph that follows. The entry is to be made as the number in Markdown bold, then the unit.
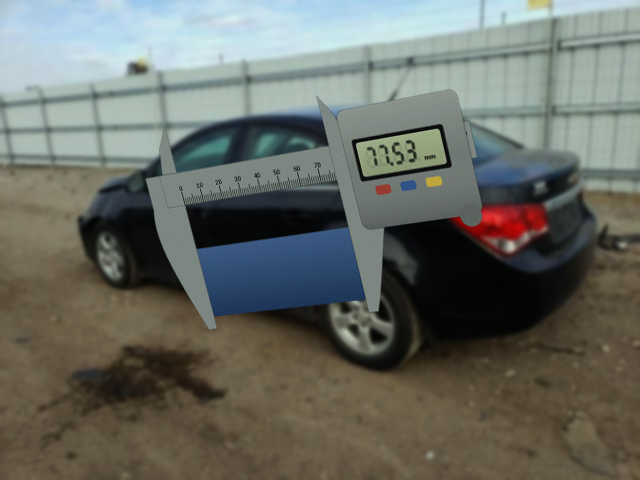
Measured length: **77.53** mm
